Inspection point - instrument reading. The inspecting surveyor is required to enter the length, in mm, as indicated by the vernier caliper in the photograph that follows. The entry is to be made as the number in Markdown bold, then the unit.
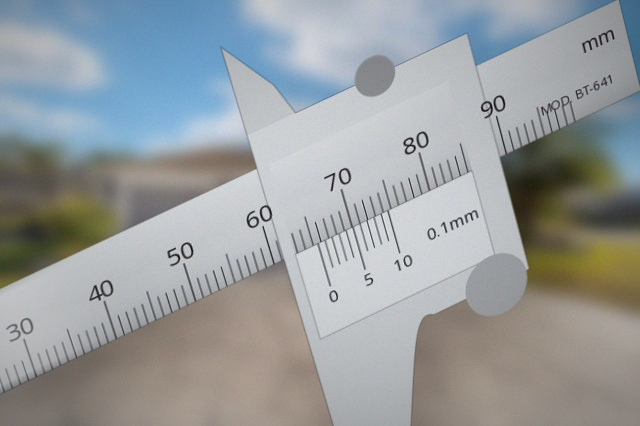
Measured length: **65.6** mm
